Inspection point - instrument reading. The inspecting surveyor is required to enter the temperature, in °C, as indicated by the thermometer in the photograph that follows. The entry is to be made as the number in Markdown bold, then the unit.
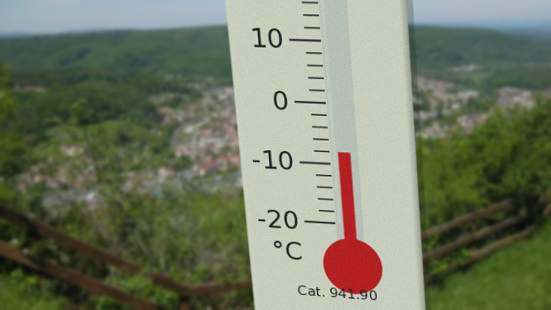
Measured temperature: **-8** °C
